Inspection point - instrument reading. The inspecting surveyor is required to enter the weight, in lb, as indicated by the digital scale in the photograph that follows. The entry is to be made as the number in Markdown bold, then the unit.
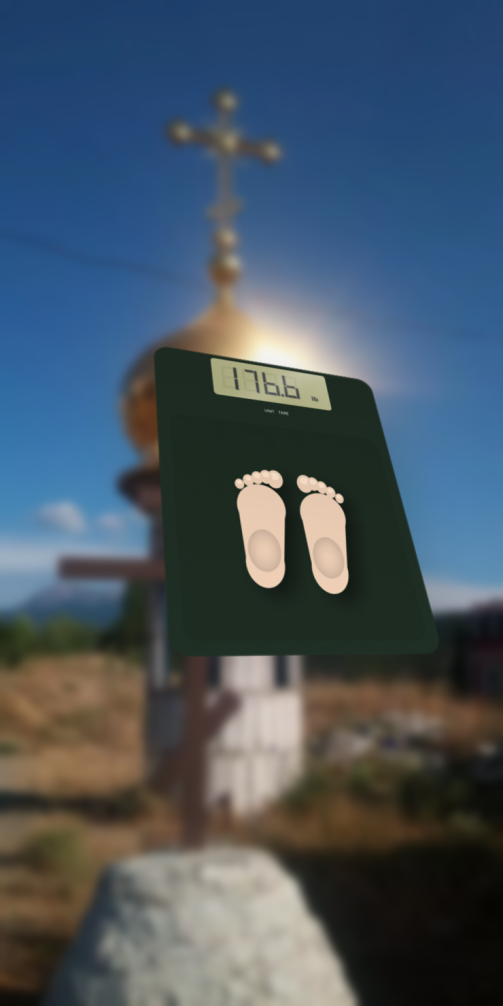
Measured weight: **176.6** lb
